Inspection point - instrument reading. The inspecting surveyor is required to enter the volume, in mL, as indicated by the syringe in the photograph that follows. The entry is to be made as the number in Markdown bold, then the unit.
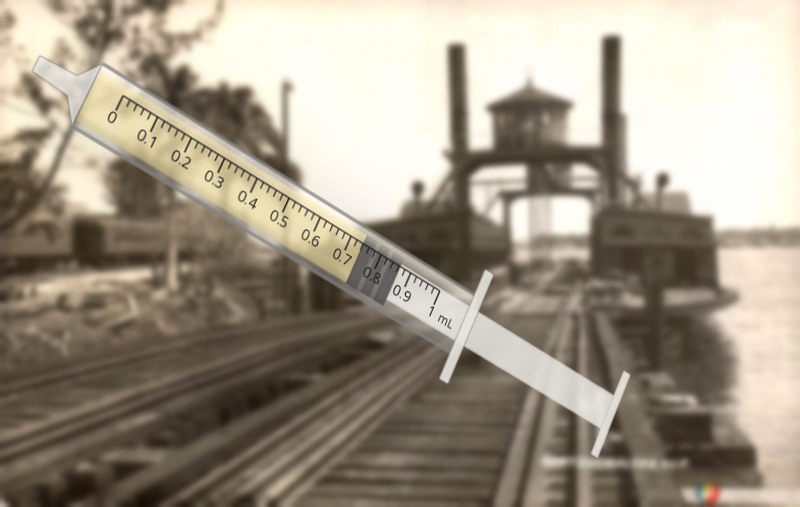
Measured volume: **0.74** mL
